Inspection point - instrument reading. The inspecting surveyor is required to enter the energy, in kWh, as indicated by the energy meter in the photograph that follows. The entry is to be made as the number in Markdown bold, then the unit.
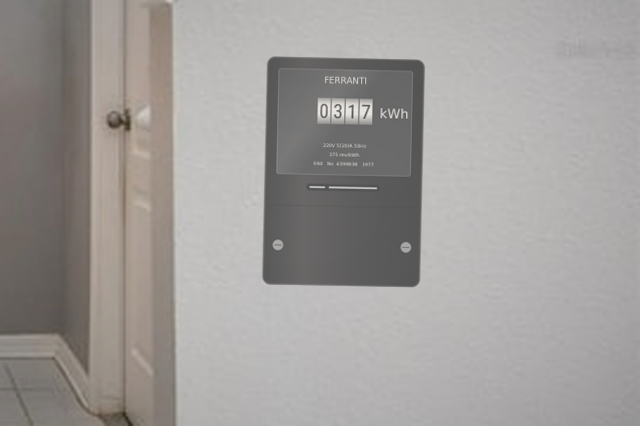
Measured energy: **317** kWh
